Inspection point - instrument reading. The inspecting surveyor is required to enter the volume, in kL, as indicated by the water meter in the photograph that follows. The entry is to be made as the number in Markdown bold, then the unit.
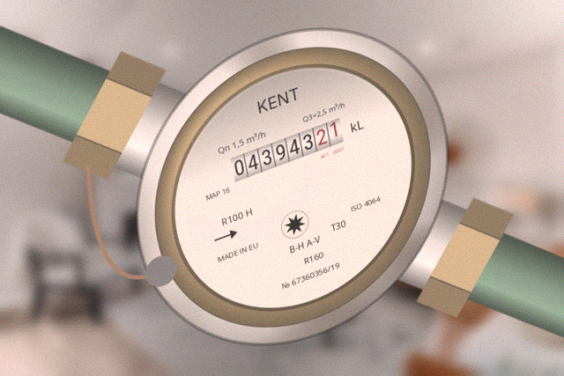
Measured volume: **43943.21** kL
